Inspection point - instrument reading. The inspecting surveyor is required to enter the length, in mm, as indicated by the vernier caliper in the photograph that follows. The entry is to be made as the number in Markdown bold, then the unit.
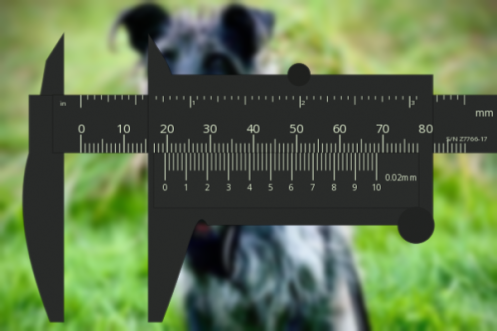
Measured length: **19.5** mm
